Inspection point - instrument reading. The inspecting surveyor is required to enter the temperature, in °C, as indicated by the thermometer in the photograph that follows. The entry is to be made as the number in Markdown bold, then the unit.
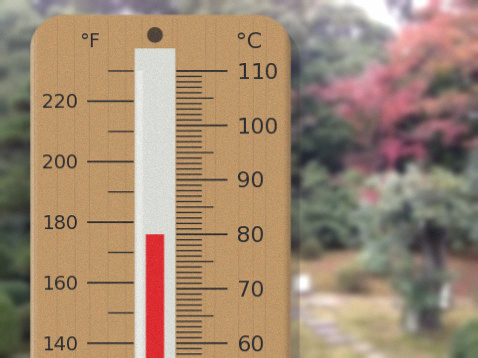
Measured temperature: **80** °C
